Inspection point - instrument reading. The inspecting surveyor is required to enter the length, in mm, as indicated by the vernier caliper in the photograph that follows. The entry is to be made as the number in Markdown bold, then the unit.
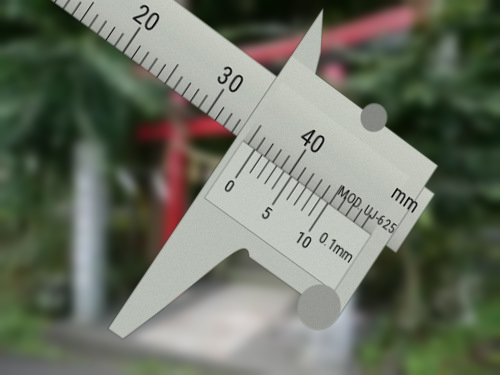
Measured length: **35.8** mm
